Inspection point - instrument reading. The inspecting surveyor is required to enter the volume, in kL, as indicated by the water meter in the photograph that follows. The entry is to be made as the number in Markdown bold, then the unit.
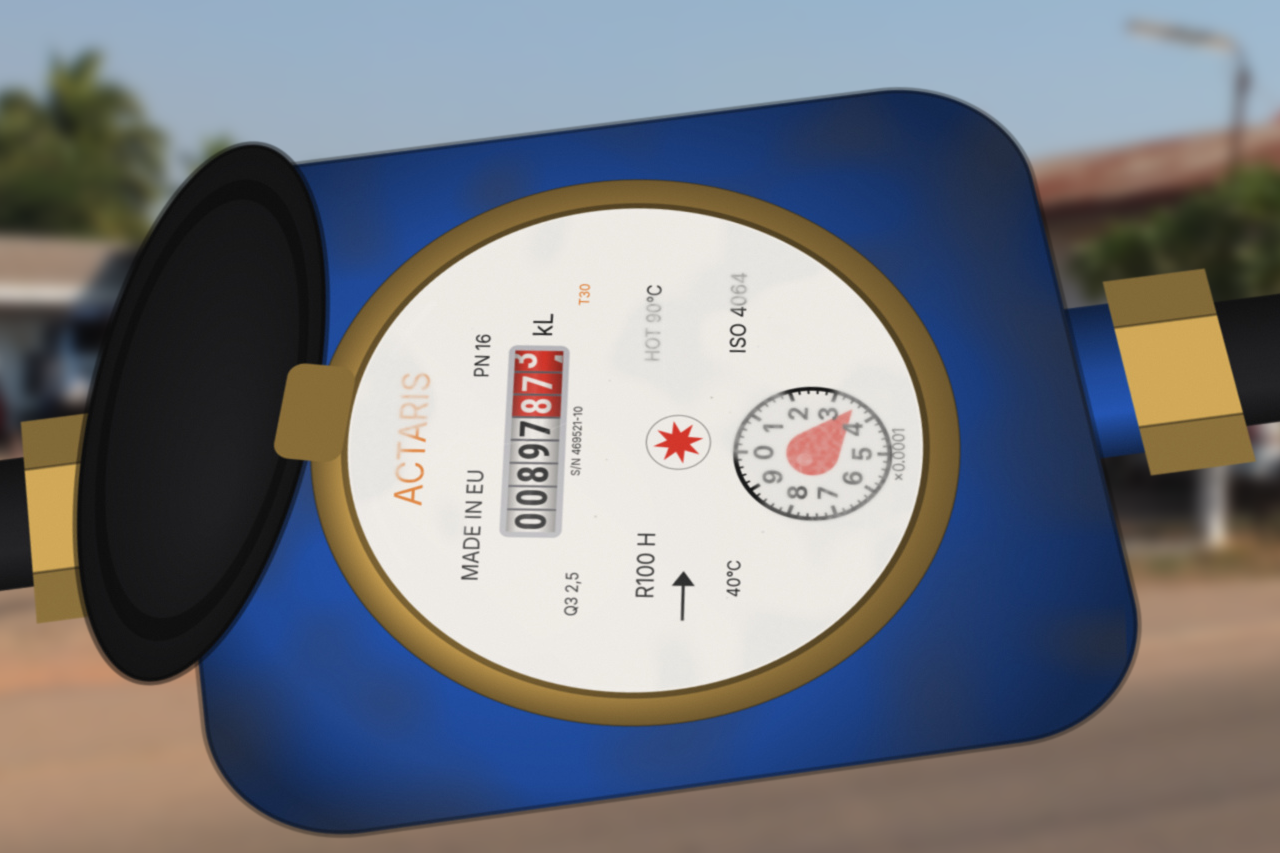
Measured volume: **897.8733** kL
